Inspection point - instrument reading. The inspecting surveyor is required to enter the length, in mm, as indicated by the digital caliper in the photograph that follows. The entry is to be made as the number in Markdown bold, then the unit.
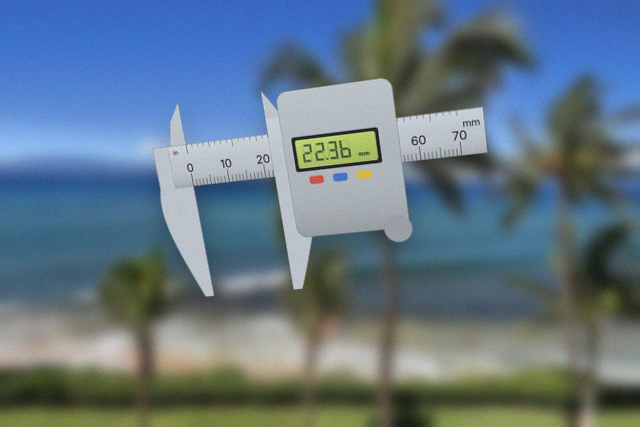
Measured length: **22.36** mm
